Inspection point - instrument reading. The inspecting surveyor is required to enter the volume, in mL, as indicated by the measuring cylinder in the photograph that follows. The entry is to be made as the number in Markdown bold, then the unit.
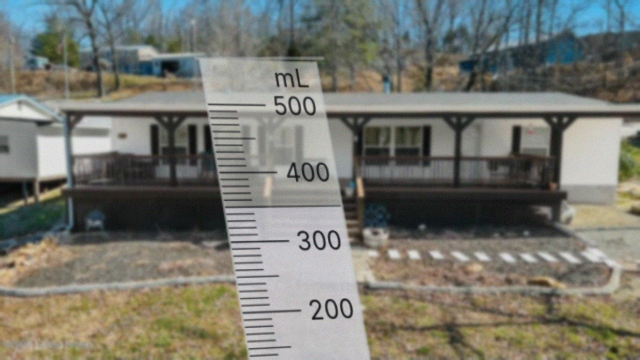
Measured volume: **350** mL
